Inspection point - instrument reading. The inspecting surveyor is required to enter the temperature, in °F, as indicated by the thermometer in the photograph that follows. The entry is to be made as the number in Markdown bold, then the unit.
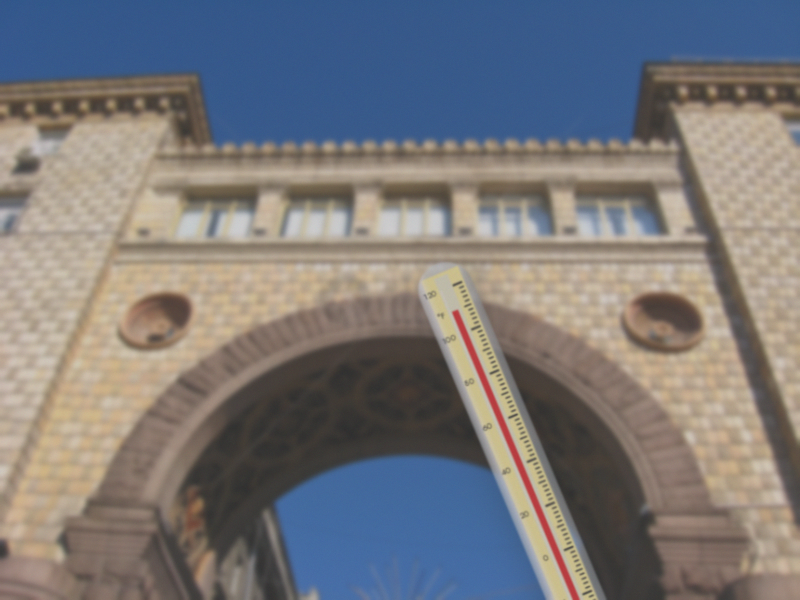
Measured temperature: **110** °F
